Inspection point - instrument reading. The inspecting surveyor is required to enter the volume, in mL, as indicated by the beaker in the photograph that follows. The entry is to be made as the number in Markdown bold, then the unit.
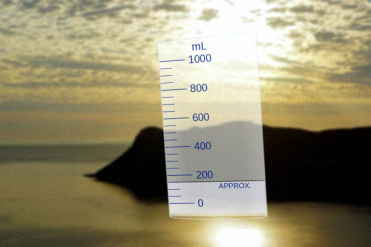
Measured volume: **150** mL
